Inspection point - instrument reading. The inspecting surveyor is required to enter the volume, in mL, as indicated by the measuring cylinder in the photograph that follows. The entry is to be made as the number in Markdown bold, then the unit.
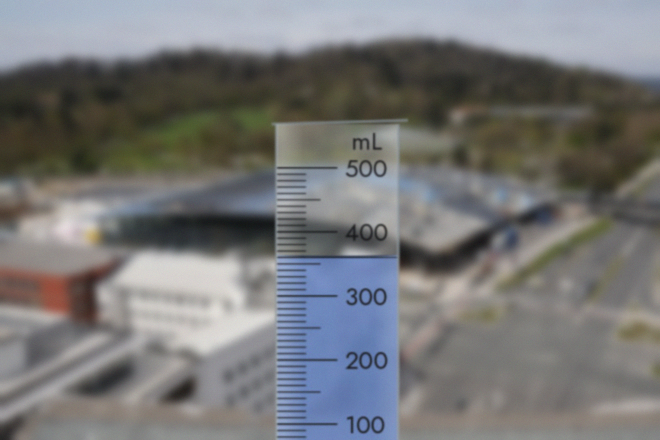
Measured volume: **360** mL
